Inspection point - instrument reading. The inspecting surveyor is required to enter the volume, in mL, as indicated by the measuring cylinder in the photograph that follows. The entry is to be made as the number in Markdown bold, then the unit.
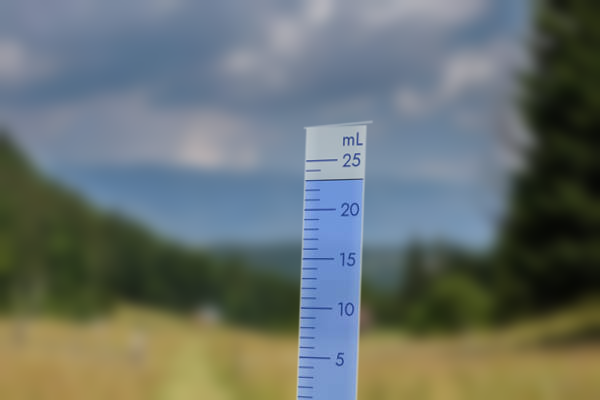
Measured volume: **23** mL
